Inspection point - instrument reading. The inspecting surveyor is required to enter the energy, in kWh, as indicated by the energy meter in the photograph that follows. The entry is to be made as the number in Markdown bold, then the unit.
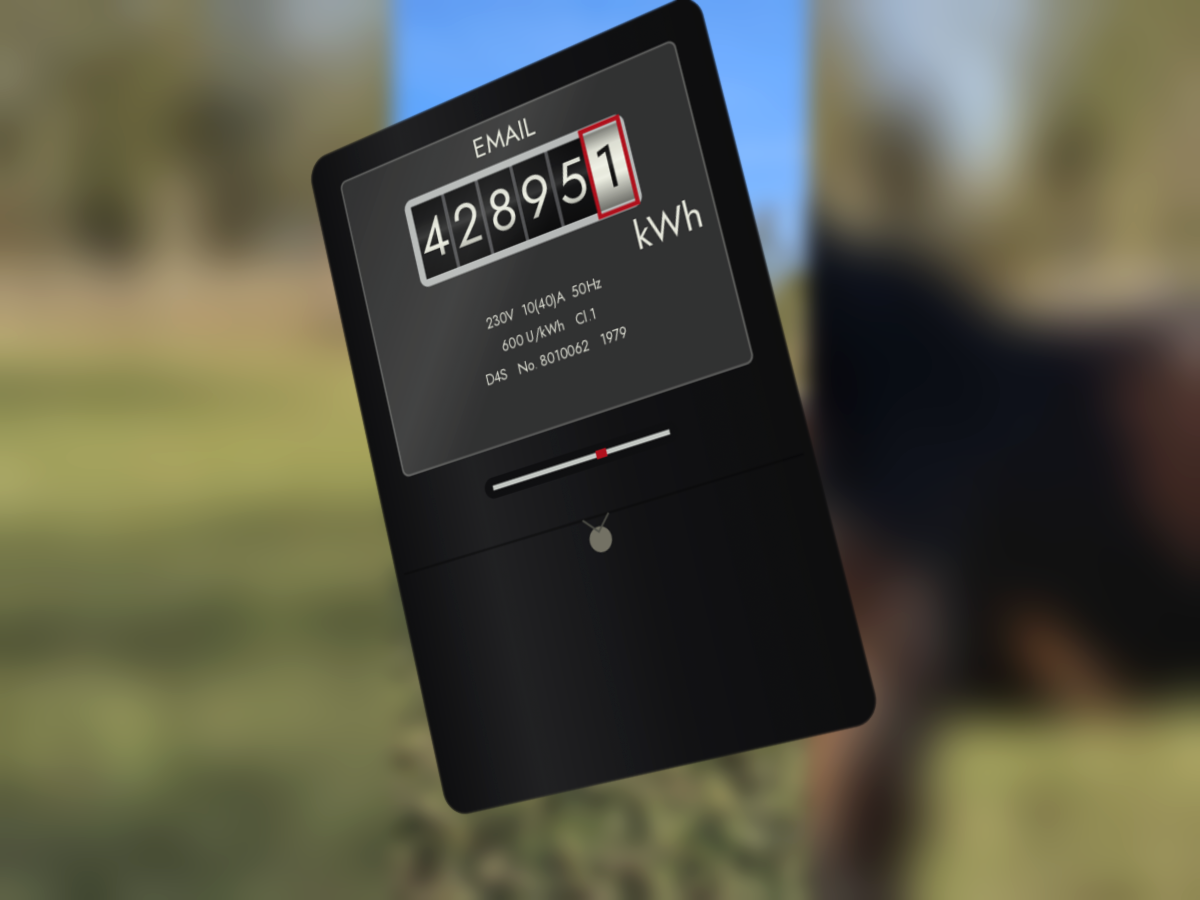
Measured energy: **42895.1** kWh
